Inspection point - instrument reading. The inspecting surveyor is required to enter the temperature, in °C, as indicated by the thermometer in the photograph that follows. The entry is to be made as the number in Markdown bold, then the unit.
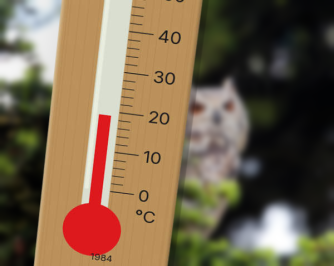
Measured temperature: **19** °C
